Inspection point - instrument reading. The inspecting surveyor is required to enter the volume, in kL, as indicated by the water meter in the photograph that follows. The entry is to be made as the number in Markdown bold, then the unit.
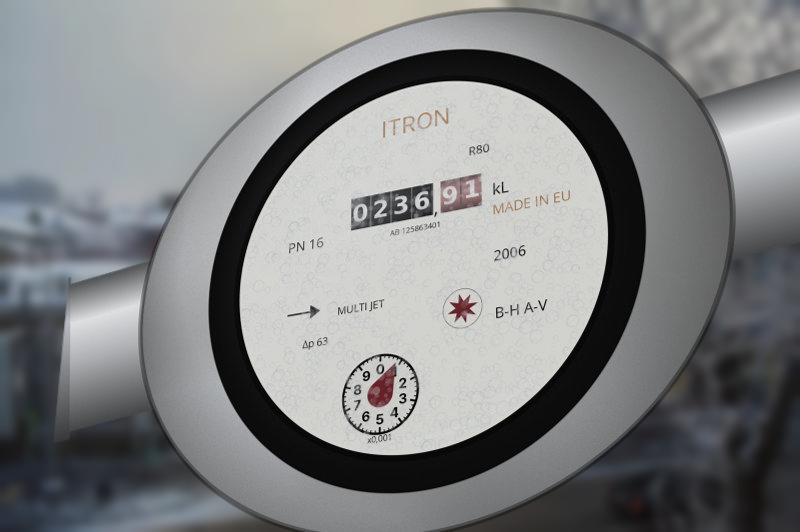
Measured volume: **236.910** kL
